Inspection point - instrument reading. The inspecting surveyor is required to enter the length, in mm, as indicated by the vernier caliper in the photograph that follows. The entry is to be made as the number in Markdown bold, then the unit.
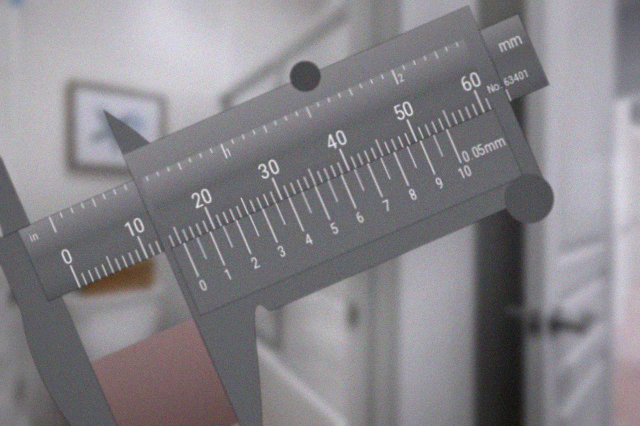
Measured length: **15.4** mm
